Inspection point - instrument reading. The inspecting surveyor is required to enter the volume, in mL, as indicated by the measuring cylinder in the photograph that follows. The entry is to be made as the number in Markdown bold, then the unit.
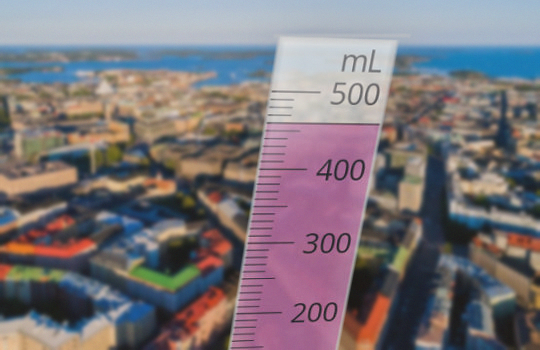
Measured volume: **460** mL
